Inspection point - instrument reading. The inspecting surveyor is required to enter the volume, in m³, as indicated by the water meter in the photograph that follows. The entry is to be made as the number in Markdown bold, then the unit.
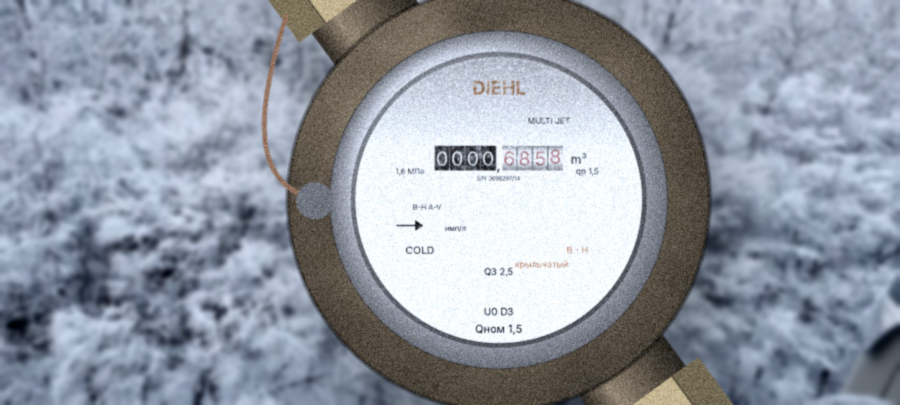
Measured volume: **0.6858** m³
